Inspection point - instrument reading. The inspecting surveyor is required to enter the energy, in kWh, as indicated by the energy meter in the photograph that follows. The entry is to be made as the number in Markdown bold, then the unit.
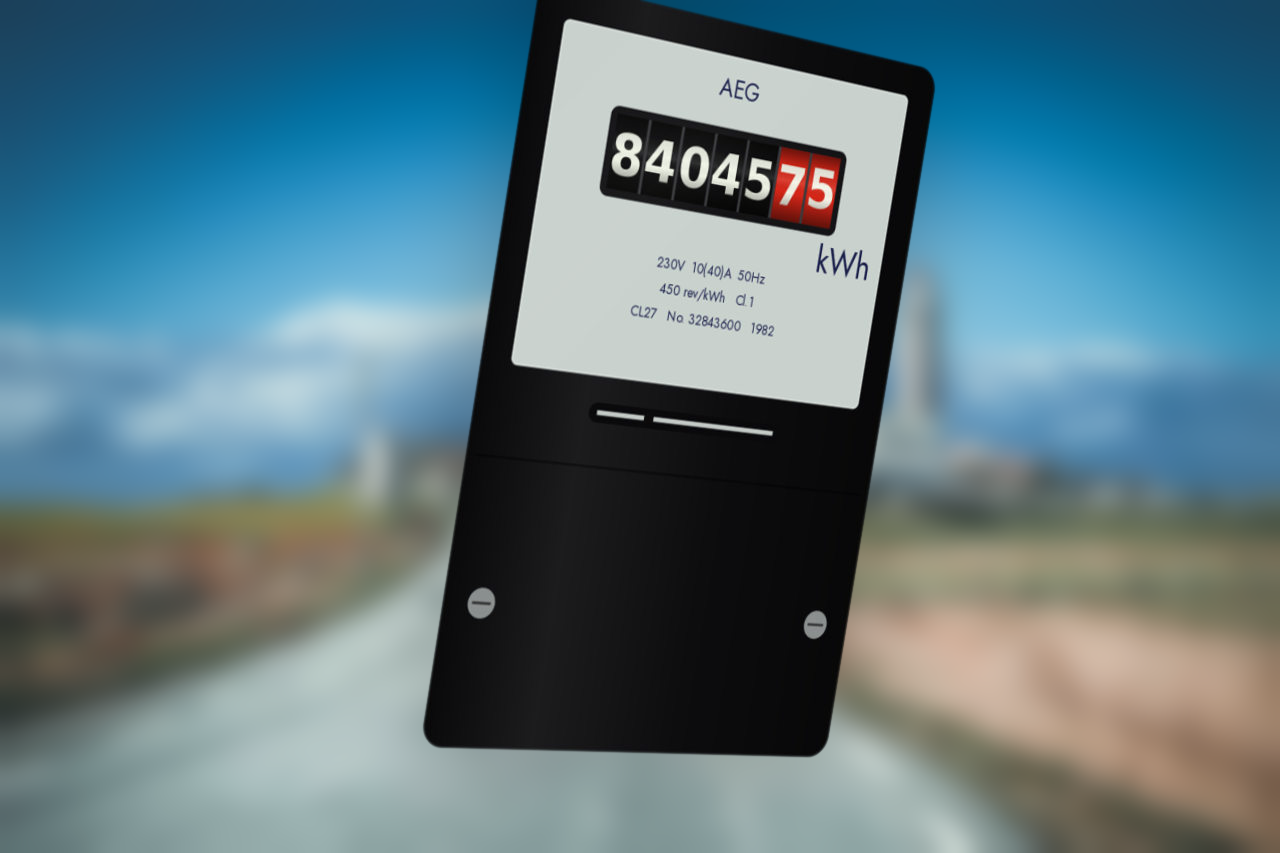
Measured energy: **84045.75** kWh
